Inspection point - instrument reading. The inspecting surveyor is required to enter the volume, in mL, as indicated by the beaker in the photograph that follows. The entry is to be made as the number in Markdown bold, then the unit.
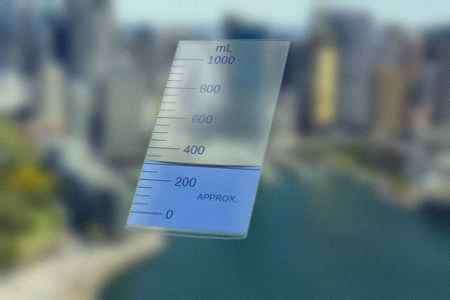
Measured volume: **300** mL
